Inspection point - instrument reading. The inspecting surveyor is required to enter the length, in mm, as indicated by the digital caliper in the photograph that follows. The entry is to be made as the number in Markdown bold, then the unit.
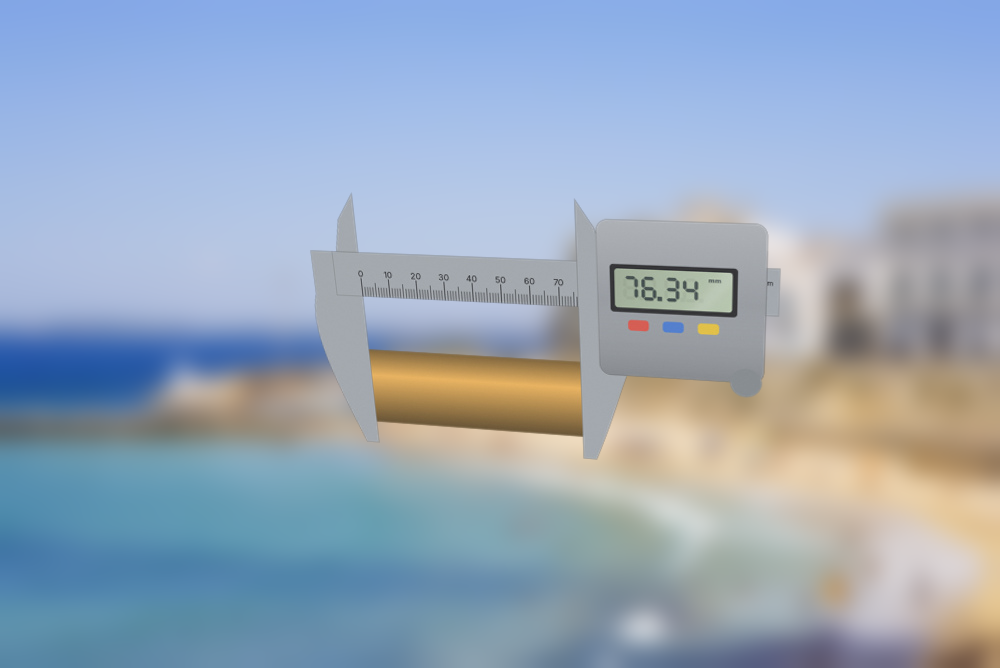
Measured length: **76.34** mm
